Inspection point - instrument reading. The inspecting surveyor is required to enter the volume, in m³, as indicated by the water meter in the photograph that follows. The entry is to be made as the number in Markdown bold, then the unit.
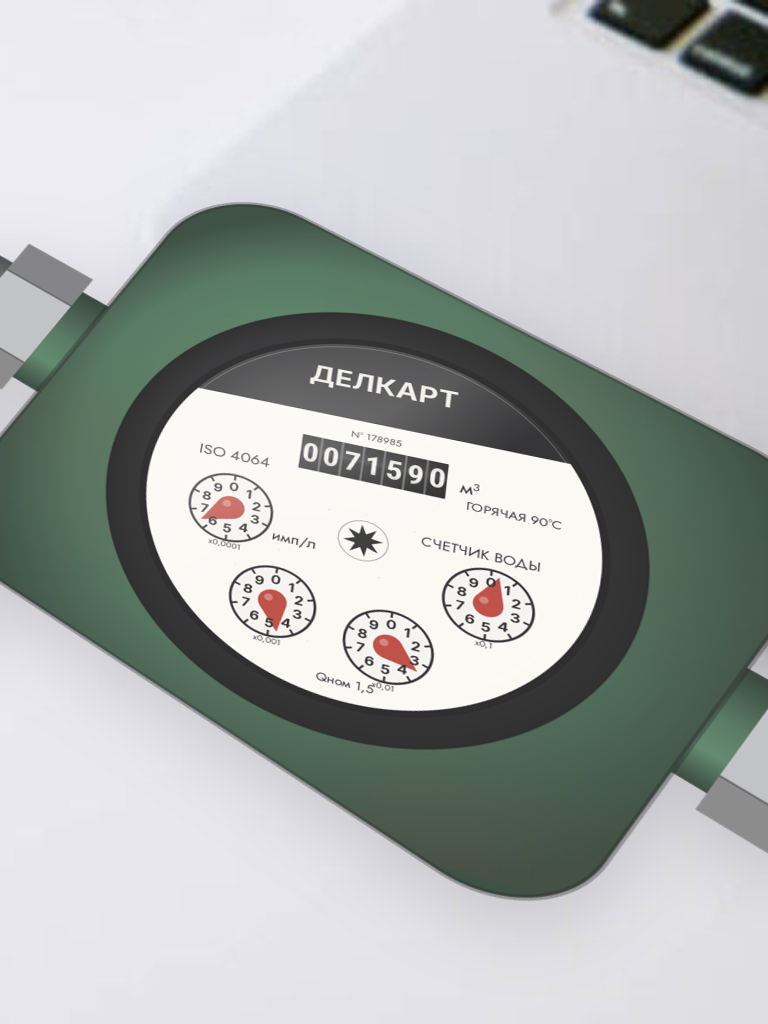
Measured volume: **71590.0346** m³
